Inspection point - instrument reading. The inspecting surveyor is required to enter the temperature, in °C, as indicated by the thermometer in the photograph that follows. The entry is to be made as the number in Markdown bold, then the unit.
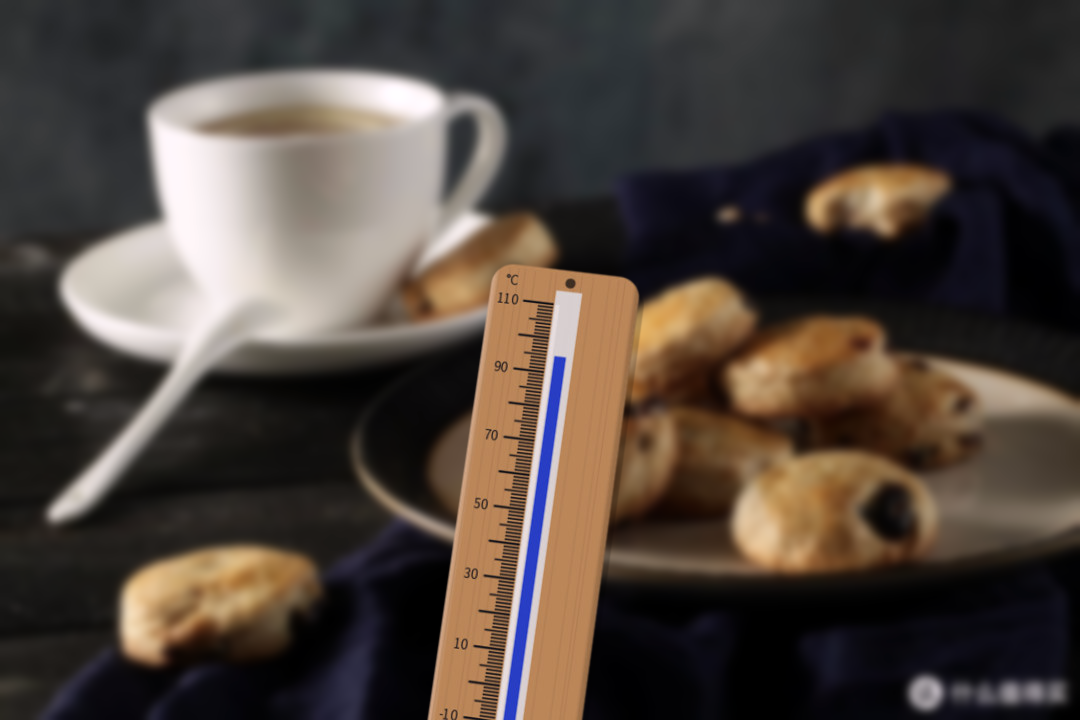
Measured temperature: **95** °C
